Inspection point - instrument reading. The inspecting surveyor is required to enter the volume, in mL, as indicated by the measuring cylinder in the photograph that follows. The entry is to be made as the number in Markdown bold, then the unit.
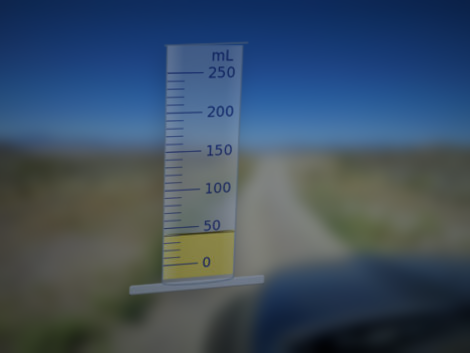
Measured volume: **40** mL
